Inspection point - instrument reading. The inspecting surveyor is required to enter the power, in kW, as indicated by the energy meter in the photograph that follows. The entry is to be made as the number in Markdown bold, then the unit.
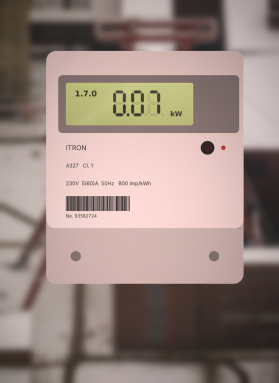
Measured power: **0.07** kW
